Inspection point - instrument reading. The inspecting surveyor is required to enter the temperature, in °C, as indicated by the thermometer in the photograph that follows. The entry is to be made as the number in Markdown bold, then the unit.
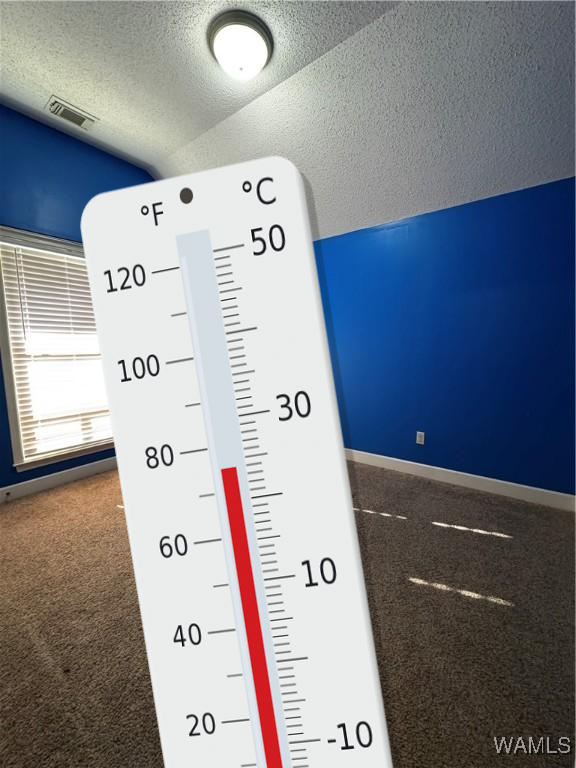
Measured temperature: **24** °C
